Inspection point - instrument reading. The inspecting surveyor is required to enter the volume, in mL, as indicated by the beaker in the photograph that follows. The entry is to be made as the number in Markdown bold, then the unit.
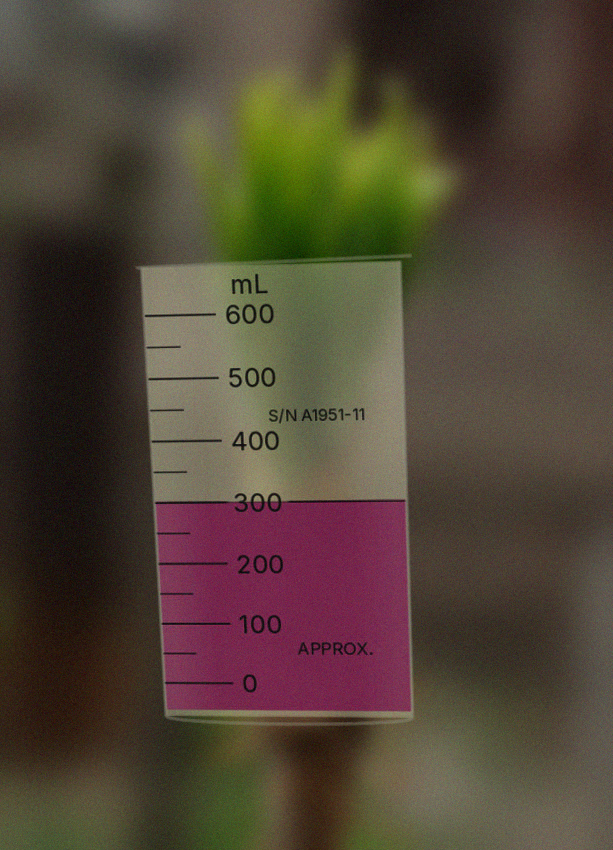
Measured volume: **300** mL
